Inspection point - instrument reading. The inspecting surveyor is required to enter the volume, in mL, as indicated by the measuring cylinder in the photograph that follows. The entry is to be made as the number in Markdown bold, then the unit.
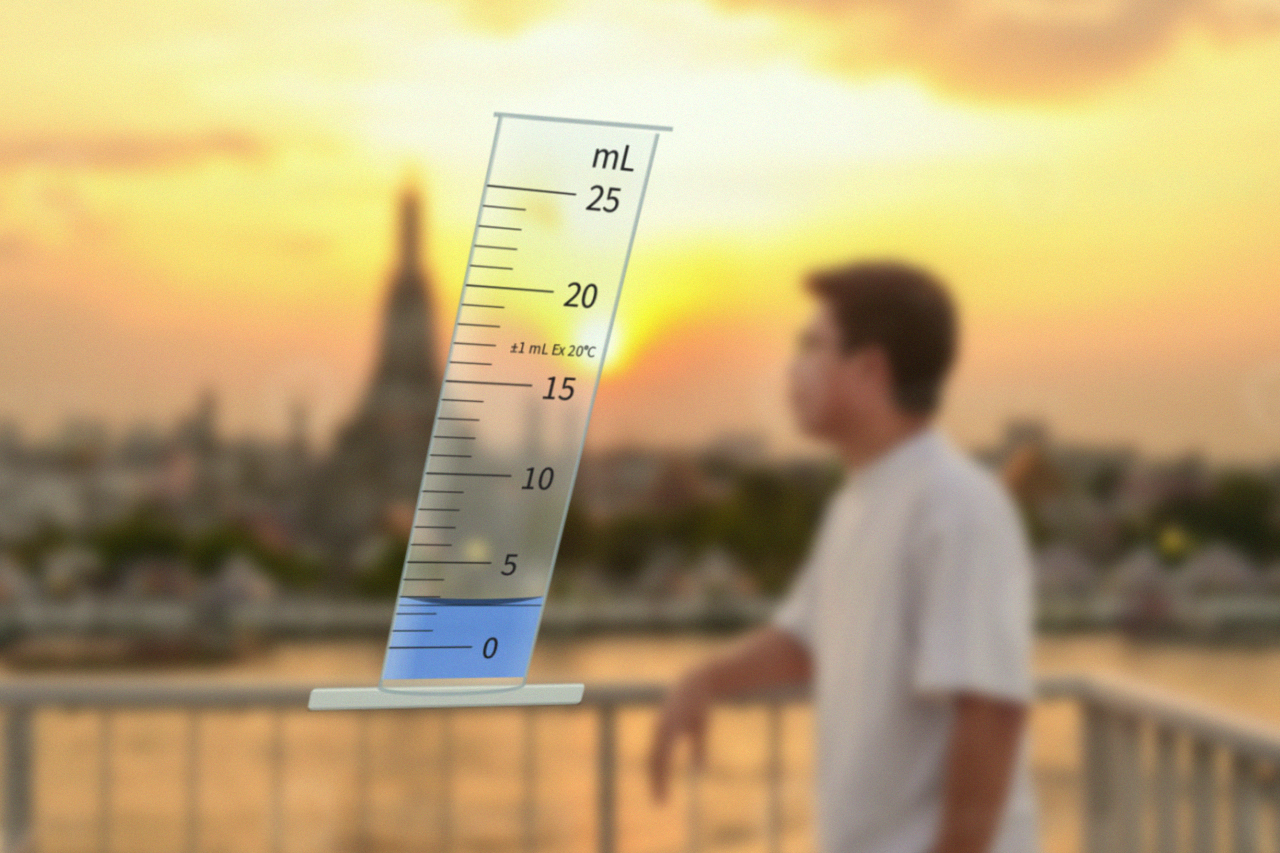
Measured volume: **2.5** mL
